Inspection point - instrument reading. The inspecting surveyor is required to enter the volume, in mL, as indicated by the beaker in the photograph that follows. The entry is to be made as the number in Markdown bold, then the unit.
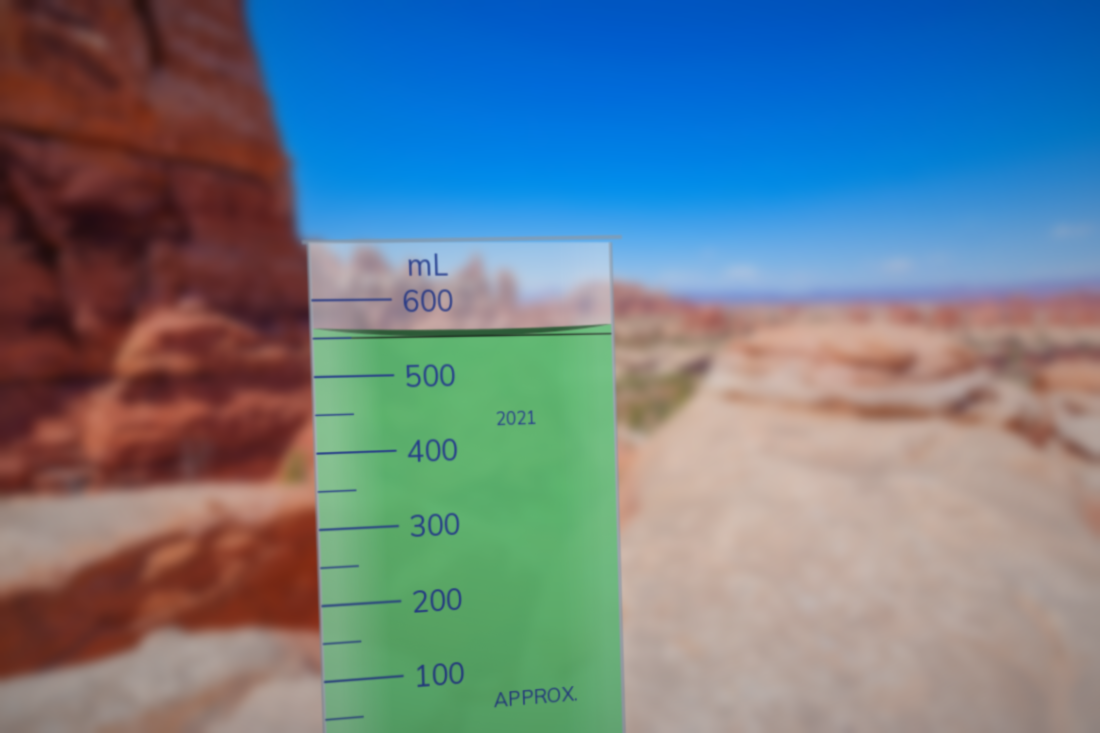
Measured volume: **550** mL
